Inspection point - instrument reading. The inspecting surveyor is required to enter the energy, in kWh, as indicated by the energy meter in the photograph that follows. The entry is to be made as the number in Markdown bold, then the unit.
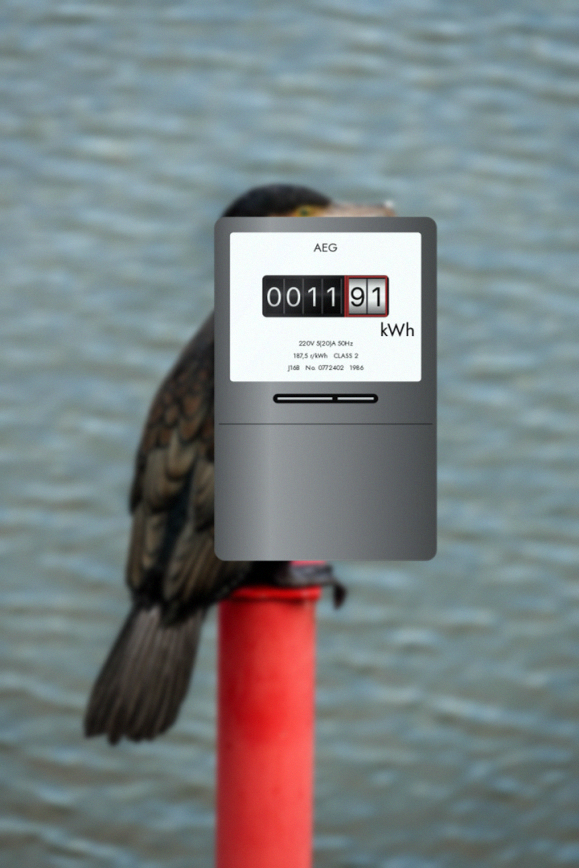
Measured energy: **11.91** kWh
